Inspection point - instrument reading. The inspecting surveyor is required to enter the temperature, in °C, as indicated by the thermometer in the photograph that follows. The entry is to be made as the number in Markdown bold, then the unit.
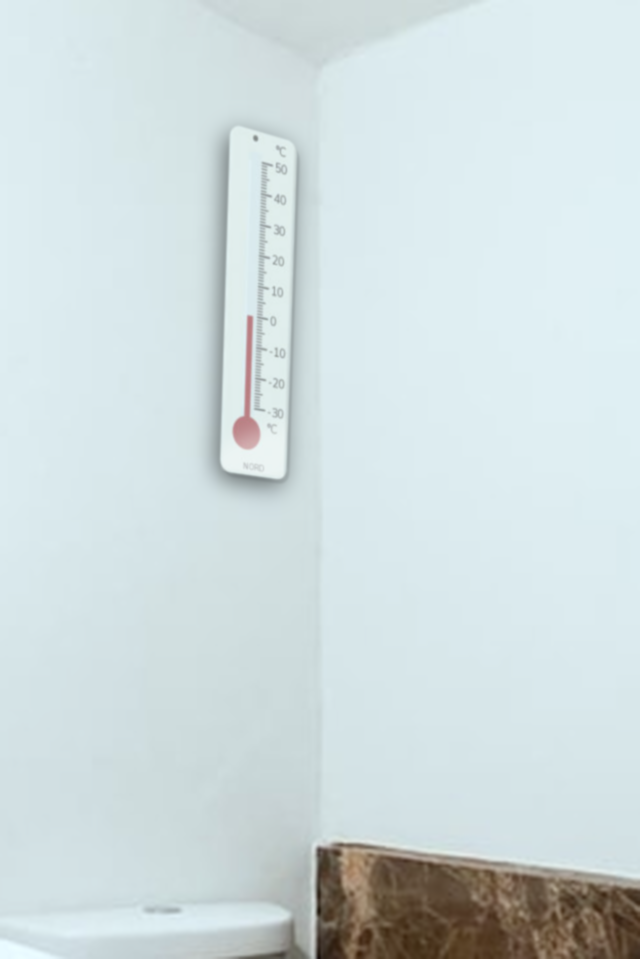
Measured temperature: **0** °C
